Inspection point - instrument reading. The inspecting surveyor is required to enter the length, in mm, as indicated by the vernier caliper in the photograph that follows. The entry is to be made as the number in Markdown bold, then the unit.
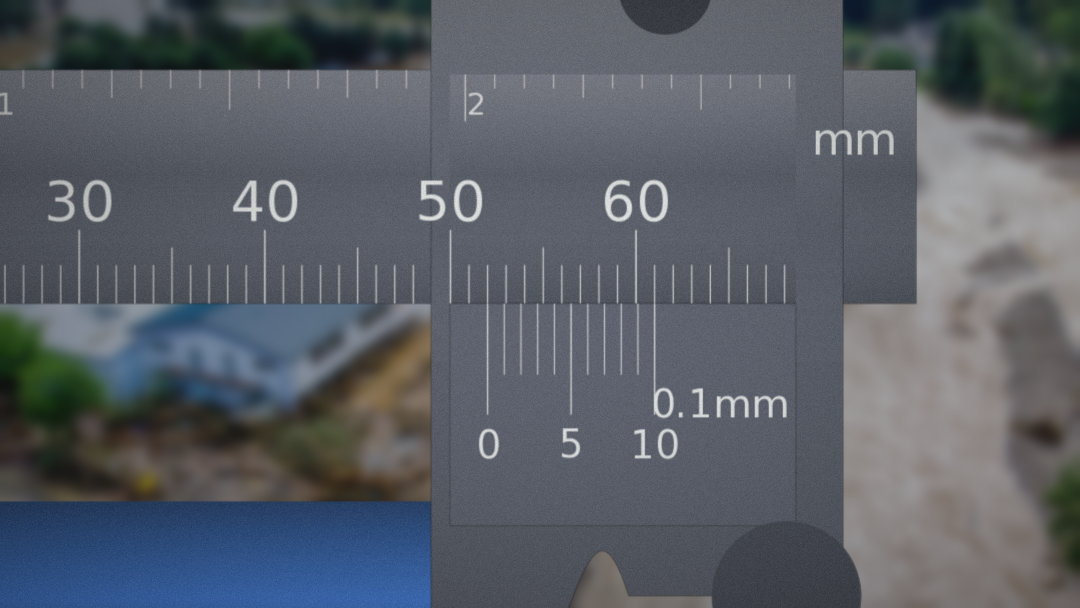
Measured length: **52.0** mm
